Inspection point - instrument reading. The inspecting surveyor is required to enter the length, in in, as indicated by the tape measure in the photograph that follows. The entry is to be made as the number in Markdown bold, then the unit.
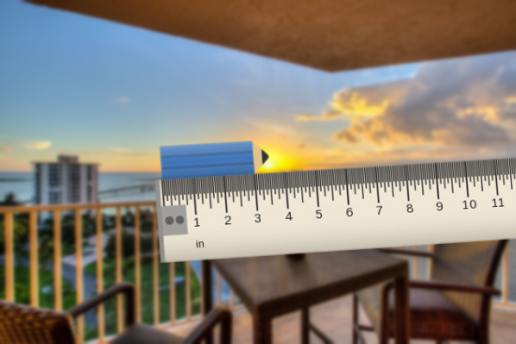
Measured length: **3.5** in
